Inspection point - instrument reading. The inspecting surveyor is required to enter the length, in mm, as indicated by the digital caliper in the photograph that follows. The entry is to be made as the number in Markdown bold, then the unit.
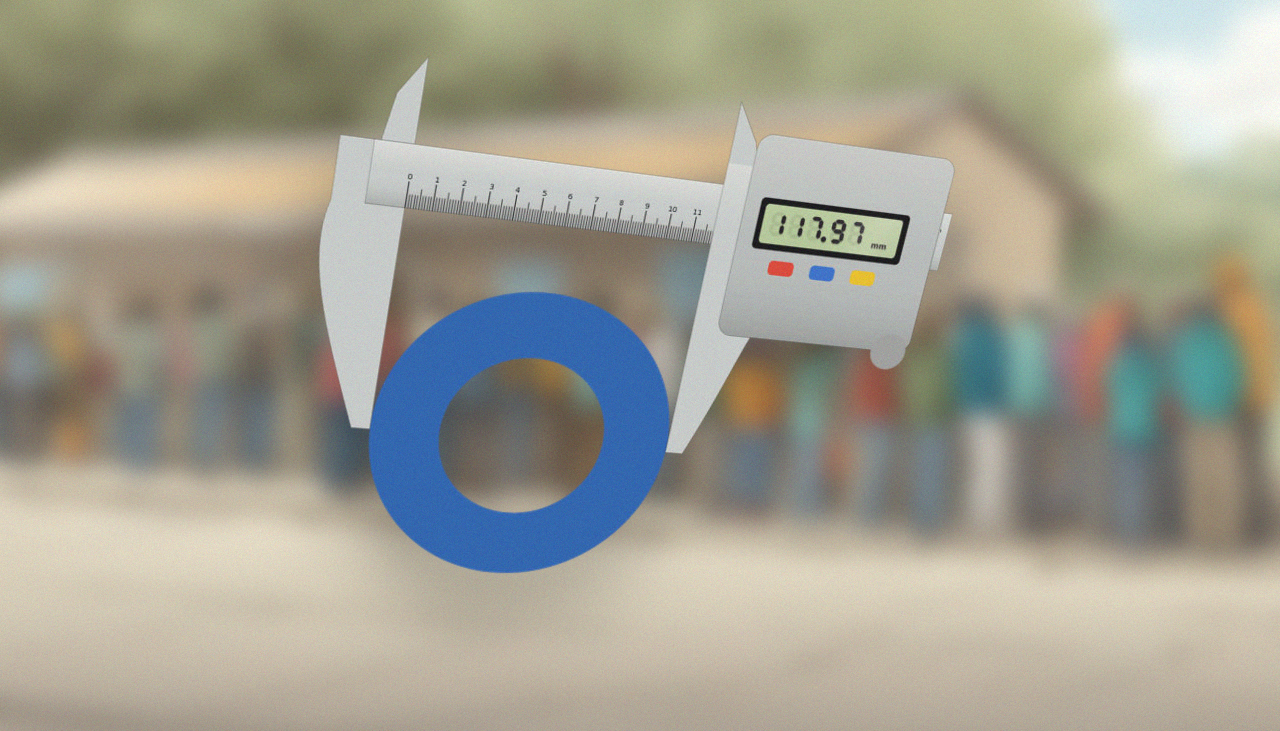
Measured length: **117.97** mm
